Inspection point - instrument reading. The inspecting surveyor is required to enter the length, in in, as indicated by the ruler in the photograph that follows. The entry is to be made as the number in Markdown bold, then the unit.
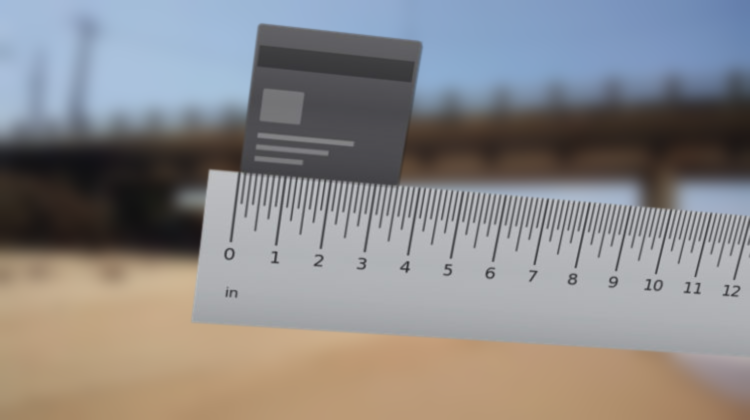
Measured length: **3.5** in
